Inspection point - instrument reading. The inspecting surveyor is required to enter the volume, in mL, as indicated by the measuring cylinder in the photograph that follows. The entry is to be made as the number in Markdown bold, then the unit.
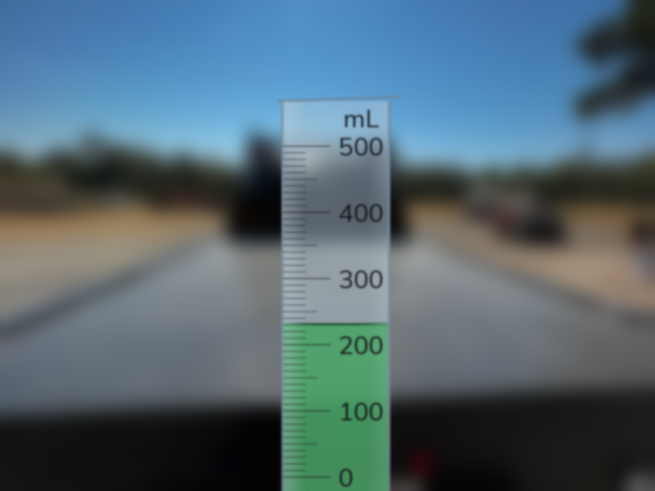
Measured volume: **230** mL
